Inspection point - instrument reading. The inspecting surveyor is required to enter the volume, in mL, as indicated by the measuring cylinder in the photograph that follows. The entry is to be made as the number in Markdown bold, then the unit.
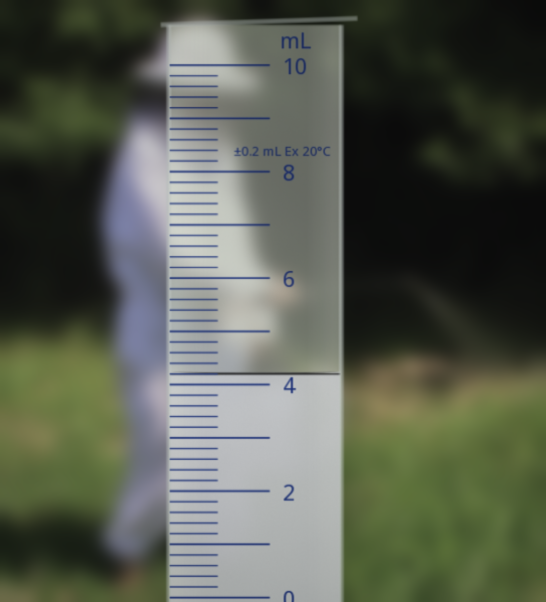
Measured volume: **4.2** mL
